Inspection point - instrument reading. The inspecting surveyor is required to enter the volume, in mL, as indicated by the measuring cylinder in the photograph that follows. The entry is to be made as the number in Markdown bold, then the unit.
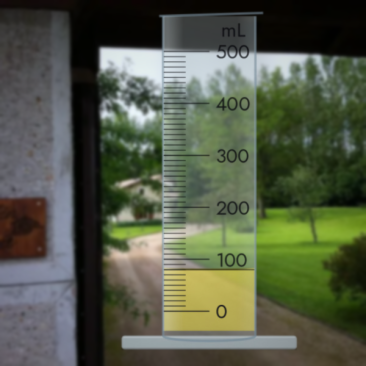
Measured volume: **80** mL
